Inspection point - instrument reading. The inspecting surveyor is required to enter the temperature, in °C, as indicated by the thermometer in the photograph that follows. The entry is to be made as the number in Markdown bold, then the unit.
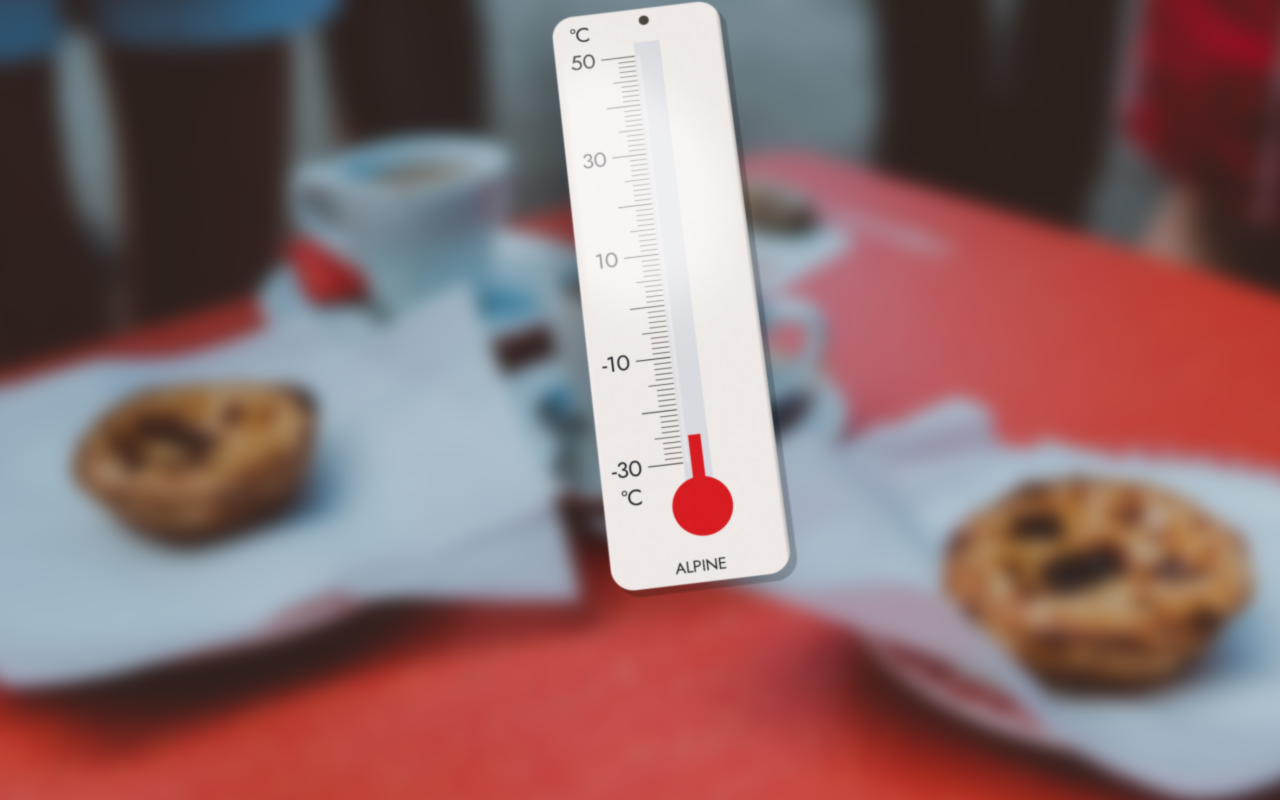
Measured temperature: **-25** °C
